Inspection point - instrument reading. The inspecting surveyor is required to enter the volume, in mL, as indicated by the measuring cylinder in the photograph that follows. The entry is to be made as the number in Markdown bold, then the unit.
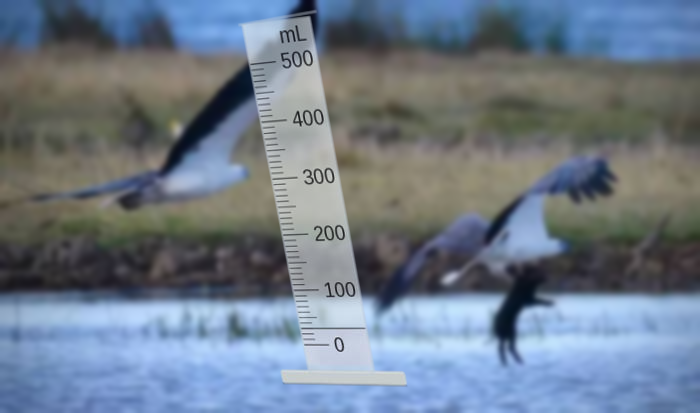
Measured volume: **30** mL
